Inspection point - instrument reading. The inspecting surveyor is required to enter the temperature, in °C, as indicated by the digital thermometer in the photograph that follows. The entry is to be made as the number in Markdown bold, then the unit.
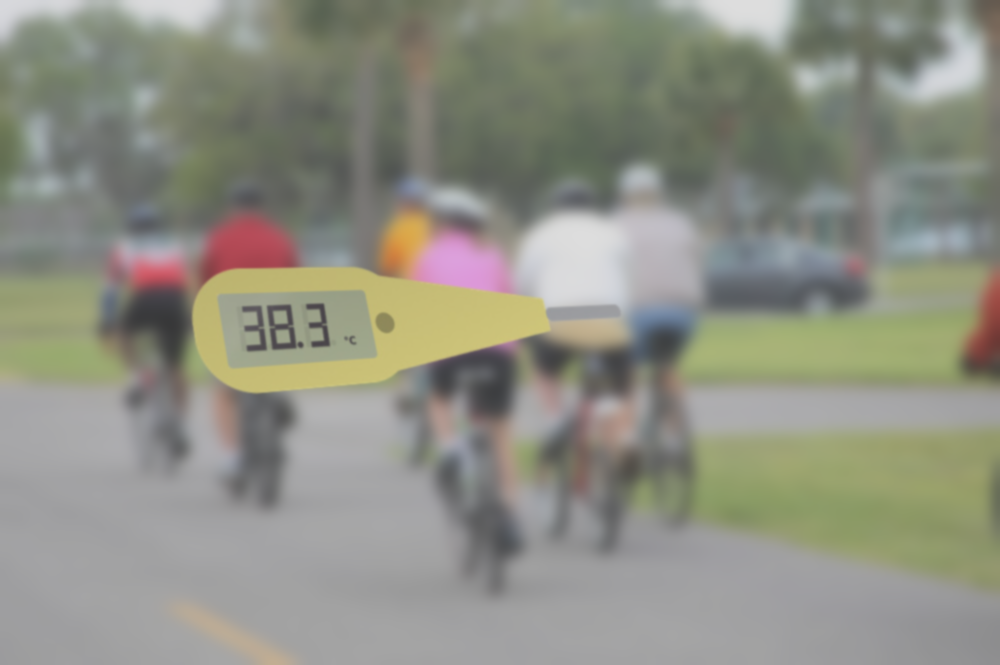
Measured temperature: **38.3** °C
